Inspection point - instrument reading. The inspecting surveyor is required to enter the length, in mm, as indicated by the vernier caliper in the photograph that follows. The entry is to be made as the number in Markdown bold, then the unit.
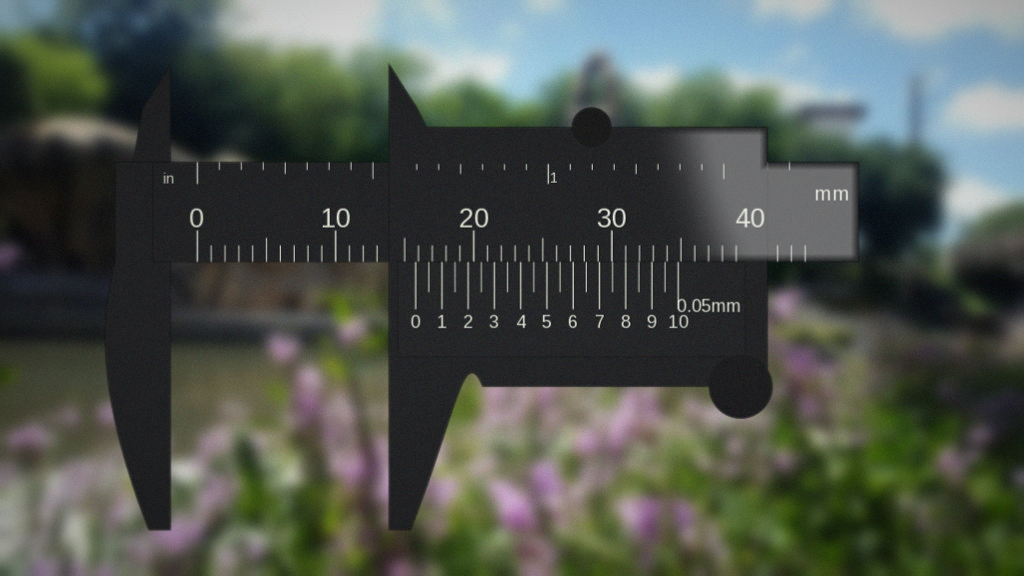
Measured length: **15.8** mm
